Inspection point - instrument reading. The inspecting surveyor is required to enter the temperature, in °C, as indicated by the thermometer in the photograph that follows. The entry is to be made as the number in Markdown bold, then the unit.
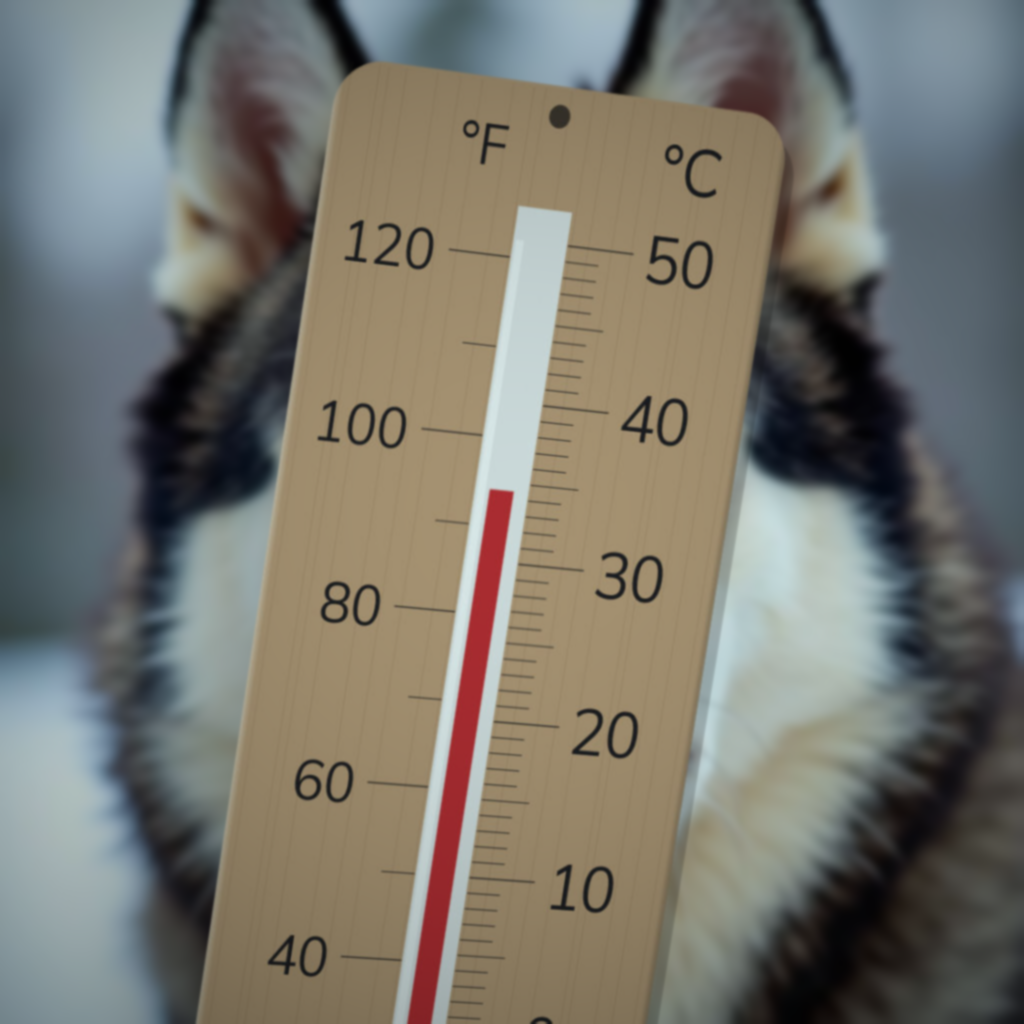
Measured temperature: **34.5** °C
